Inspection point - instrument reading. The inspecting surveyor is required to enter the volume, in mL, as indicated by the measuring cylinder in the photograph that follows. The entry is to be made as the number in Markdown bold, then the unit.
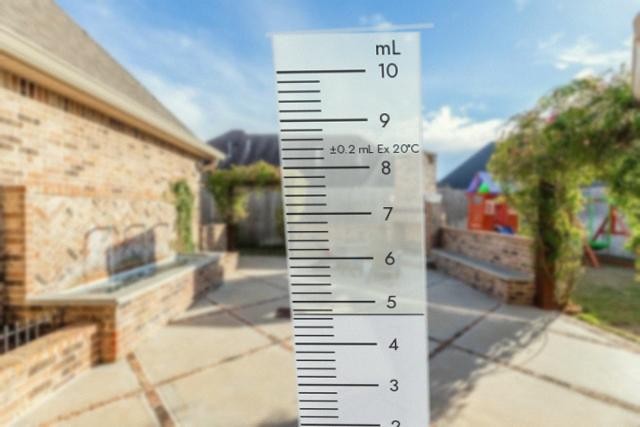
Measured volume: **4.7** mL
